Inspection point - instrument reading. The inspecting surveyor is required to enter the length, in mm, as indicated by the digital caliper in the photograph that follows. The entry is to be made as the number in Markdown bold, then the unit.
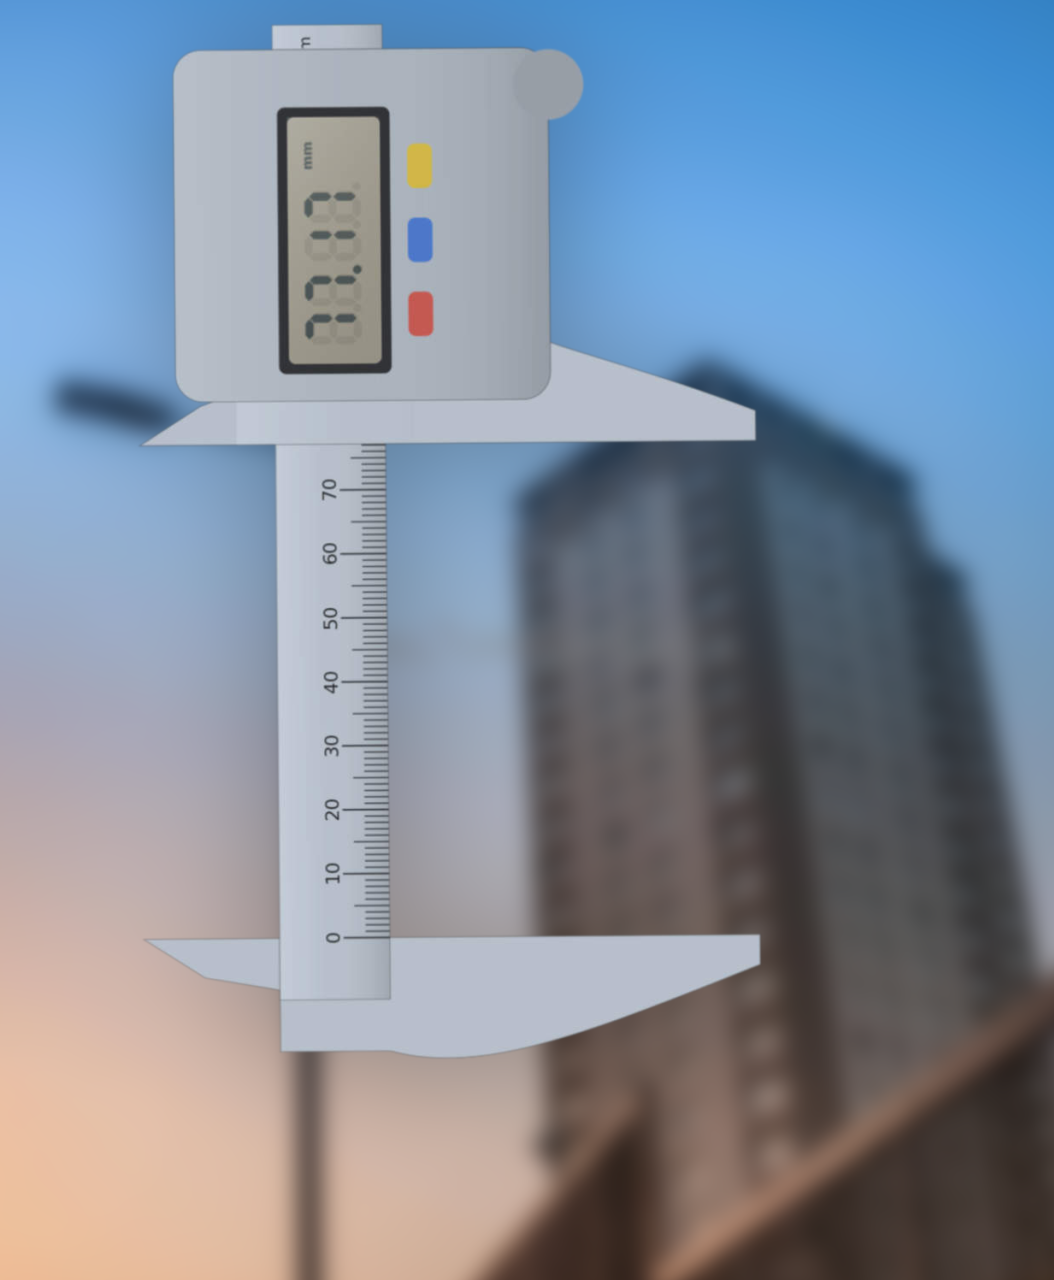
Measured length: **77.17** mm
